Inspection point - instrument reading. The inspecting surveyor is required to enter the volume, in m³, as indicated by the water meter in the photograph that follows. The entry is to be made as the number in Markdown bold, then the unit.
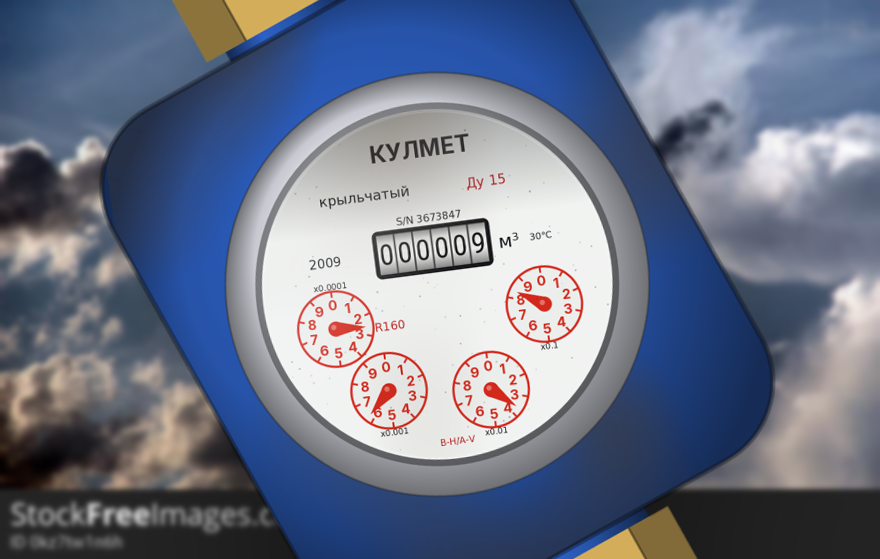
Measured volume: **9.8362** m³
